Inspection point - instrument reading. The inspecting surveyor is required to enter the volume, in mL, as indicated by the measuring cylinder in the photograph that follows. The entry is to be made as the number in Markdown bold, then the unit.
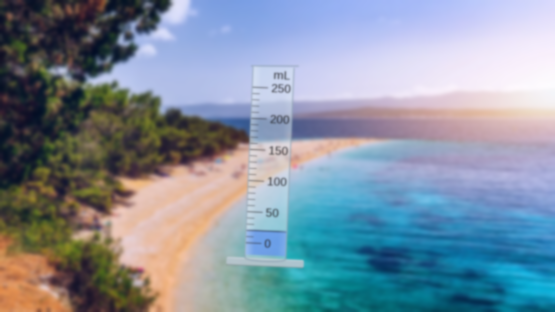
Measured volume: **20** mL
